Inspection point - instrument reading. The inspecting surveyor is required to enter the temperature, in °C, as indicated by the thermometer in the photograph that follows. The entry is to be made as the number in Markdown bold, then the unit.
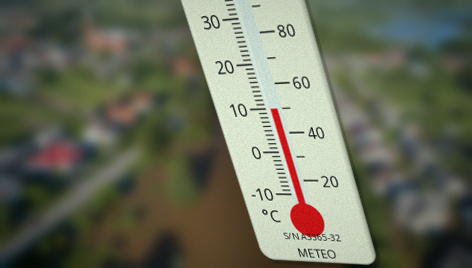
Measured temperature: **10** °C
